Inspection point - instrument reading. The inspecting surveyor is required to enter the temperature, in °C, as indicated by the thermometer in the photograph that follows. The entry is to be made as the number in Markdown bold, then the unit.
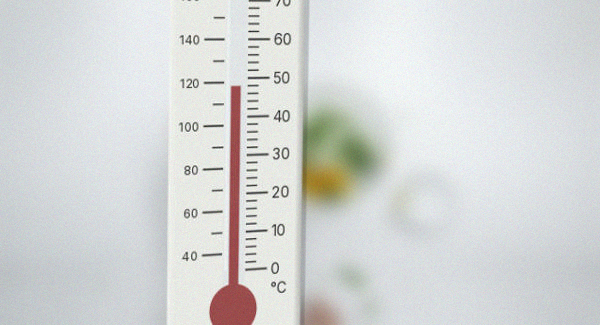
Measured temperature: **48** °C
